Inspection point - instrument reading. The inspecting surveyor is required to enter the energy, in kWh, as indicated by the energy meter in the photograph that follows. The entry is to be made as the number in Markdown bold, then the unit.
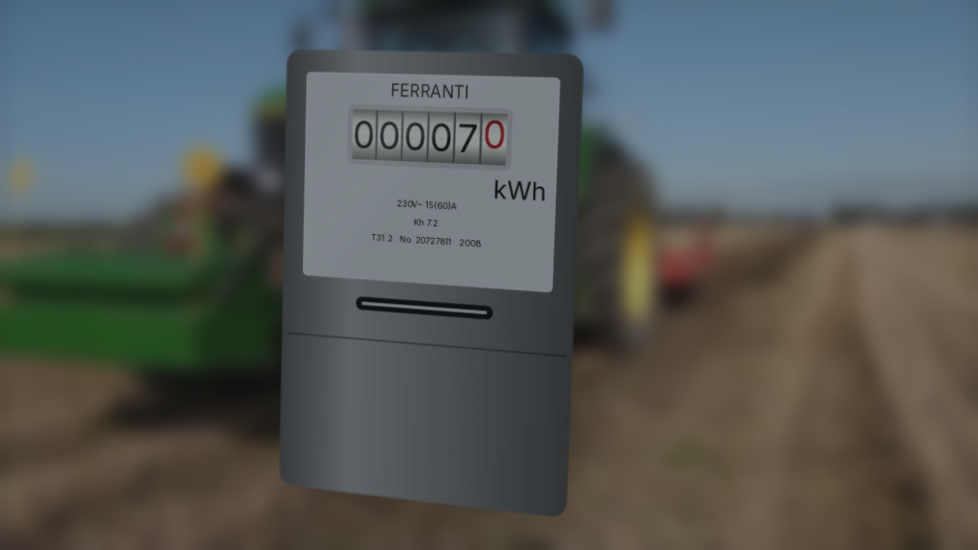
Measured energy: **7.0** kWh
